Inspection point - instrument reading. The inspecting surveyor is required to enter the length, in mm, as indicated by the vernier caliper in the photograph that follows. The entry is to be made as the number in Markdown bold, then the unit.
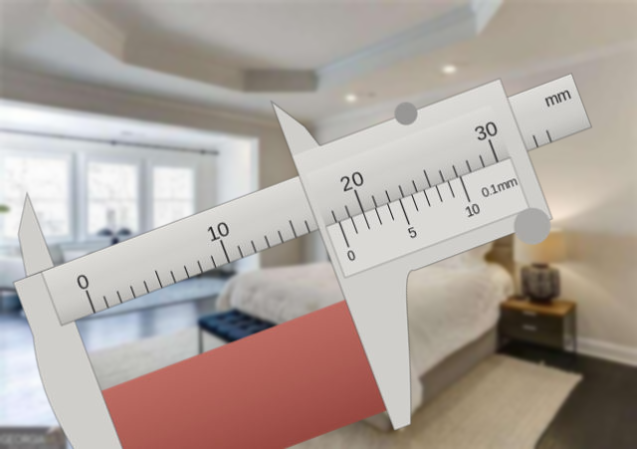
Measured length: **18.2** mm
